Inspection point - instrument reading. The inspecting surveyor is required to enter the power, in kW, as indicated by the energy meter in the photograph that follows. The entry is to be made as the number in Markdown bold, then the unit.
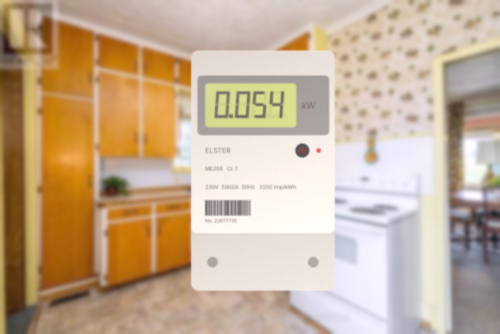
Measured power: **0.054** kW
